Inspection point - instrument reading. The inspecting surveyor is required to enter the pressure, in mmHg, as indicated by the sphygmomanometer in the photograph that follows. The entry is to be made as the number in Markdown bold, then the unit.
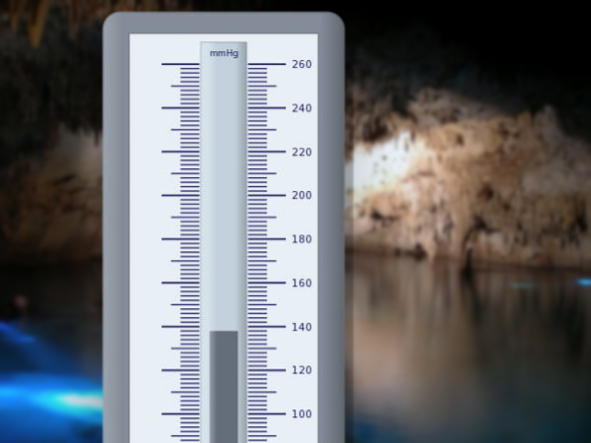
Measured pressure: **138** mmHg
